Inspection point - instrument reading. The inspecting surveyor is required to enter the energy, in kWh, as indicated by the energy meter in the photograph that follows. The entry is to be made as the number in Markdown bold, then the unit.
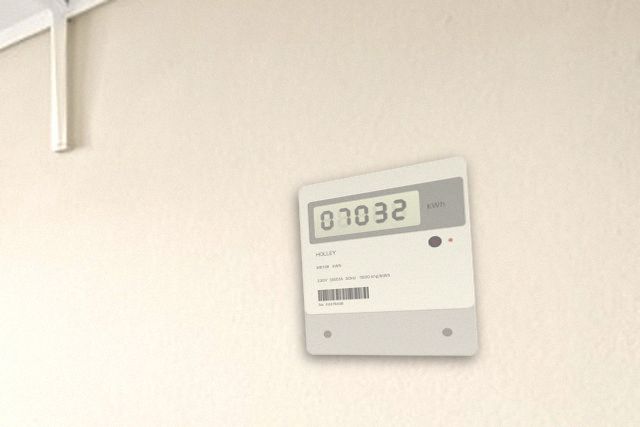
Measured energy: **7032** kWh
